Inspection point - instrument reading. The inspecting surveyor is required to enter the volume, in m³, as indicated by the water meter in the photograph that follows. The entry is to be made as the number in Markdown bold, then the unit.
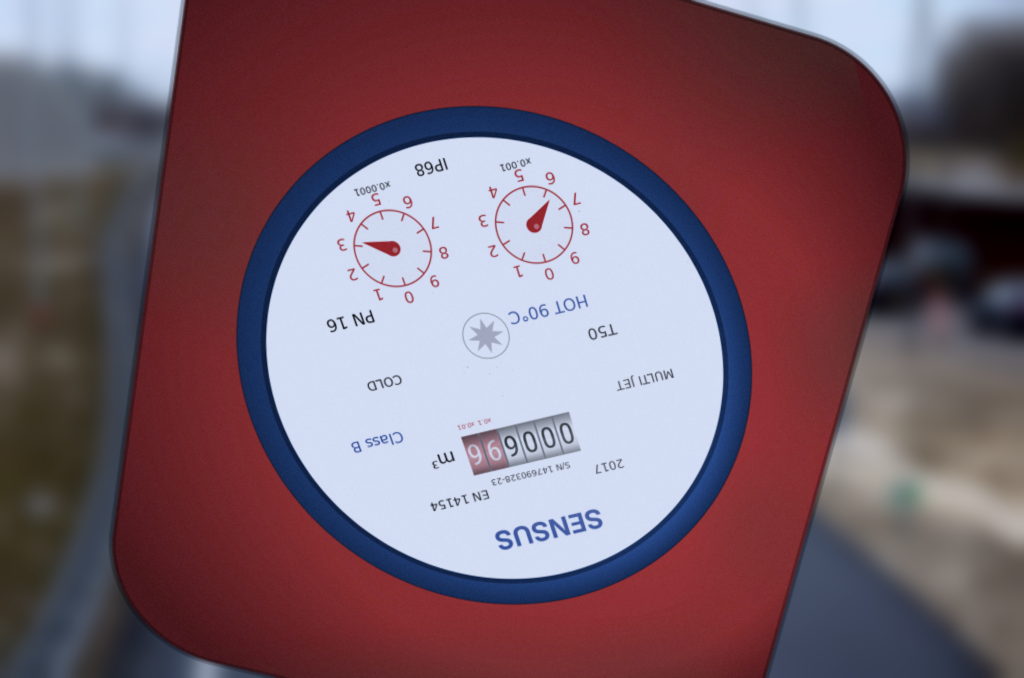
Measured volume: **6.9663** m³
